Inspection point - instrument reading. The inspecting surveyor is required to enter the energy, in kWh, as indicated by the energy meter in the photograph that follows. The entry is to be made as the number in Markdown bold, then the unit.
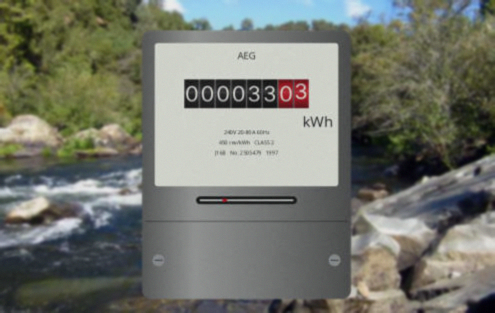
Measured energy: **33.03** kWh
